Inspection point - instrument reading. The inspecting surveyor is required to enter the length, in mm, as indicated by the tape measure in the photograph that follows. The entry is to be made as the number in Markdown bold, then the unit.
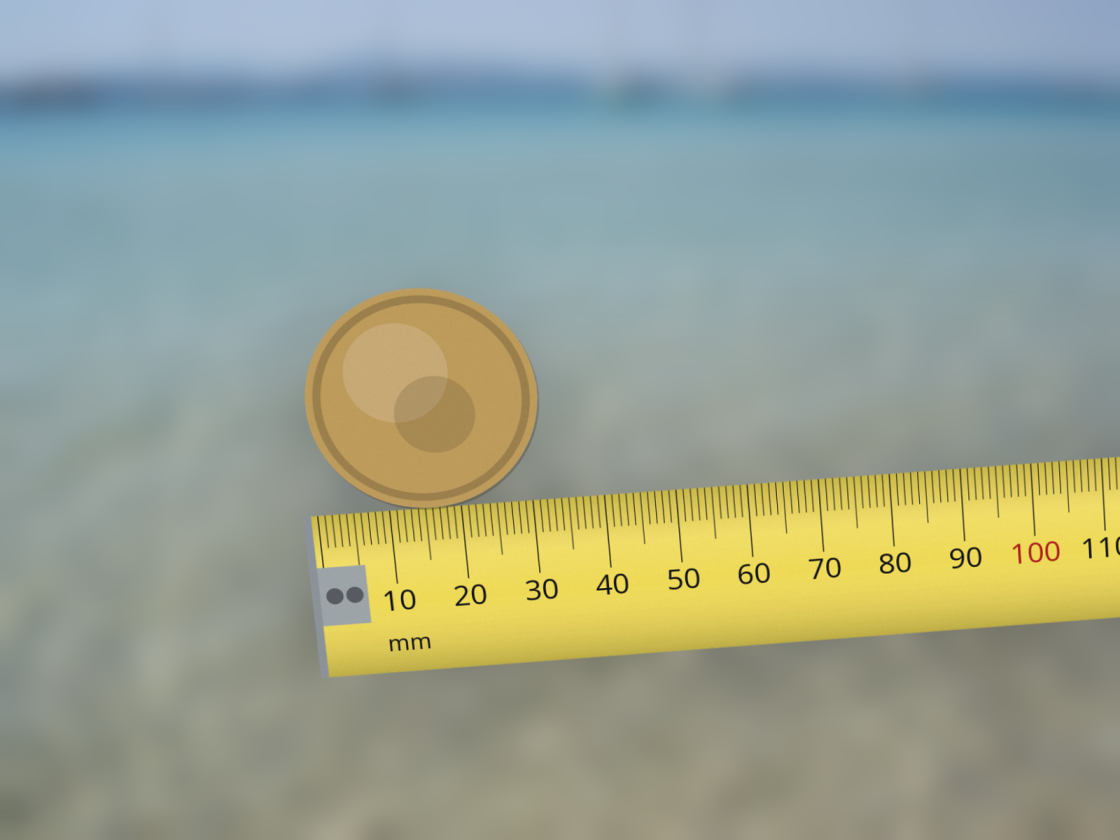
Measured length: **32** mm
